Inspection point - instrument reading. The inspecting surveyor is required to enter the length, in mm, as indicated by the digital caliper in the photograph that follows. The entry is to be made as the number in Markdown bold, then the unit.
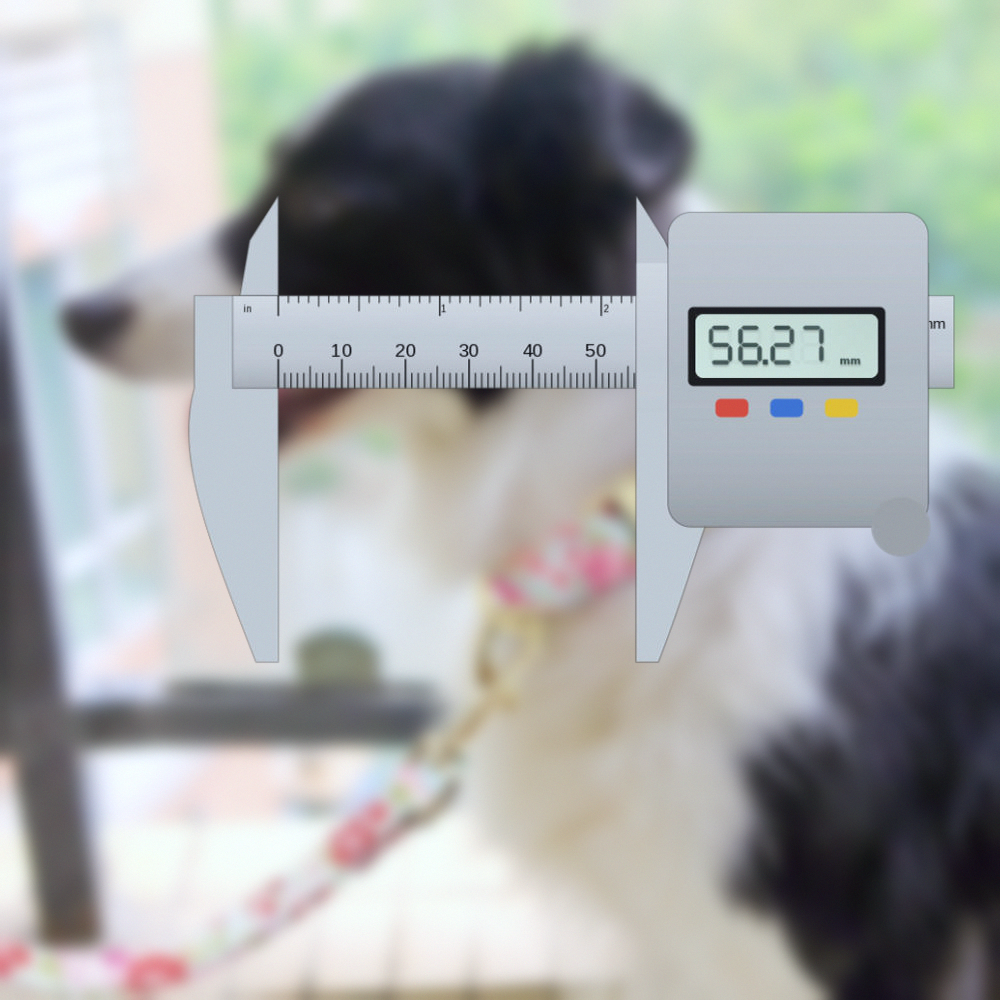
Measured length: **56.27** mm
